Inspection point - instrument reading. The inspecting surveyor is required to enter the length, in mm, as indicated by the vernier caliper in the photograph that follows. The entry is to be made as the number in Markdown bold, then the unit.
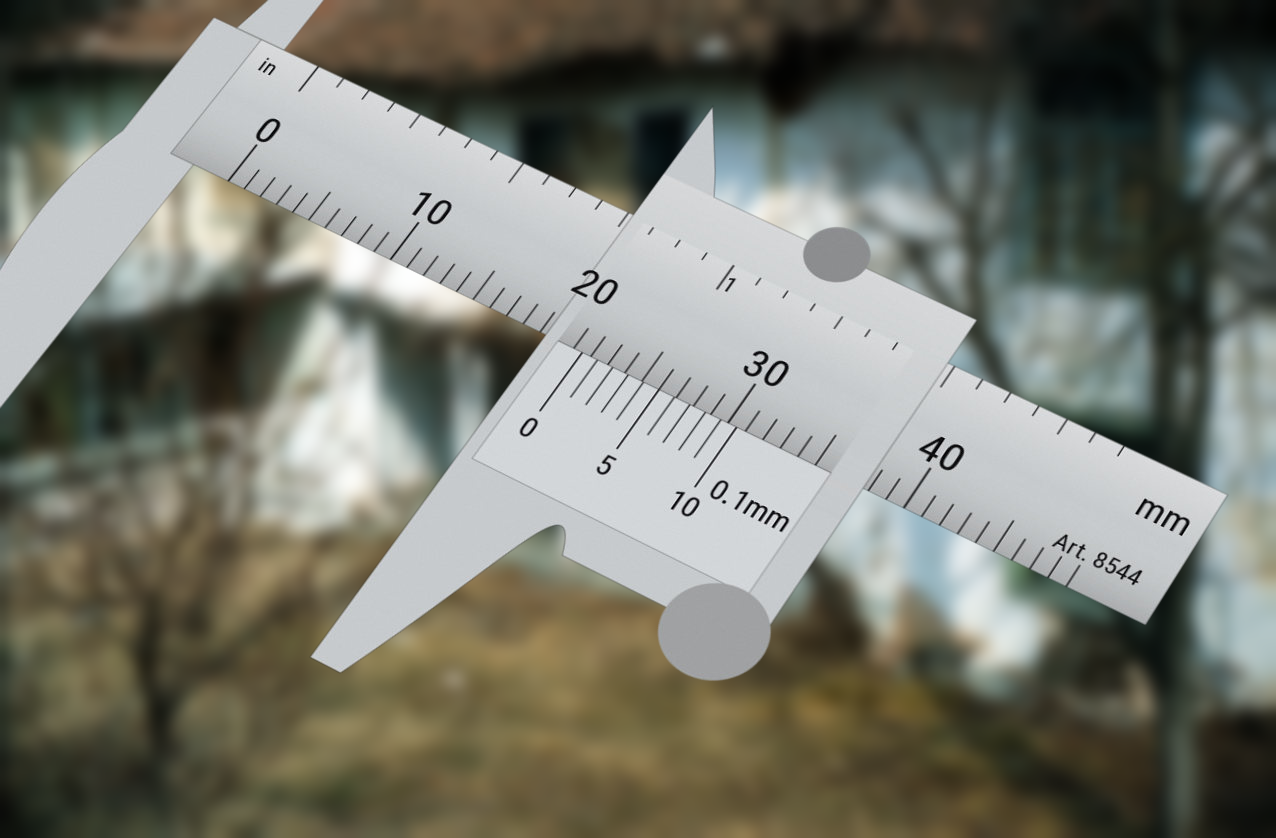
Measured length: **21.5** mm
